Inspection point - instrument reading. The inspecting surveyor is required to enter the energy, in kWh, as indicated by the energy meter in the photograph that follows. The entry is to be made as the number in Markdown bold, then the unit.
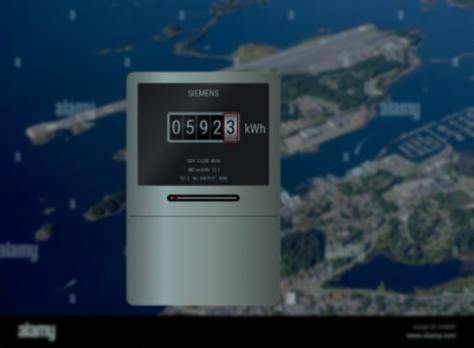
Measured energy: **592.3** kWh
